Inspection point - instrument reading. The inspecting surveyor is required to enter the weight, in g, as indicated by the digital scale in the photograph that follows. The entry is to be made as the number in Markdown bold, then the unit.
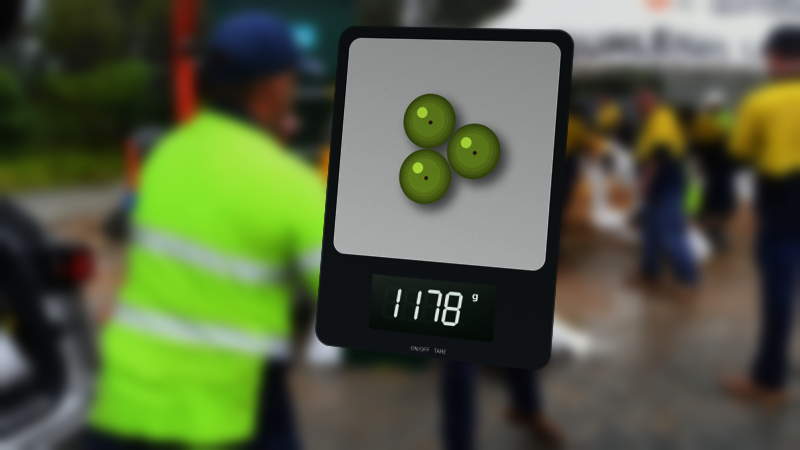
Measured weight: **1178** g
